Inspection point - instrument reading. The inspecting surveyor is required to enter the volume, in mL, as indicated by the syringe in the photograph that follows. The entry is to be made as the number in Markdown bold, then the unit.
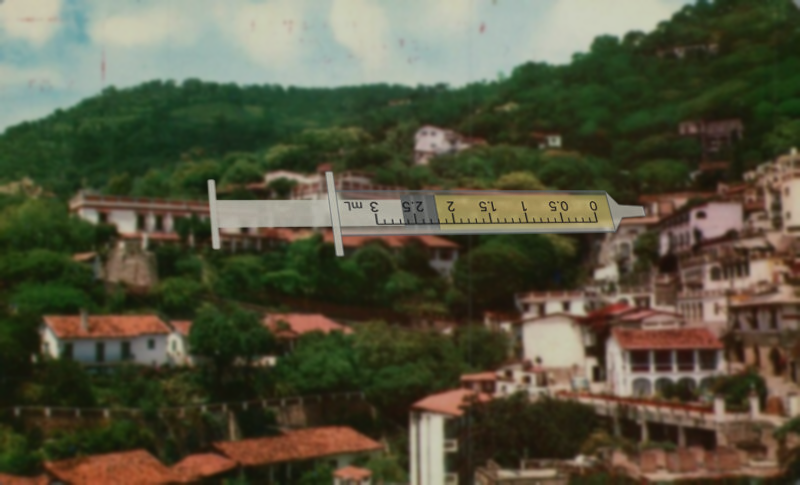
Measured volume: **2.2** mL
